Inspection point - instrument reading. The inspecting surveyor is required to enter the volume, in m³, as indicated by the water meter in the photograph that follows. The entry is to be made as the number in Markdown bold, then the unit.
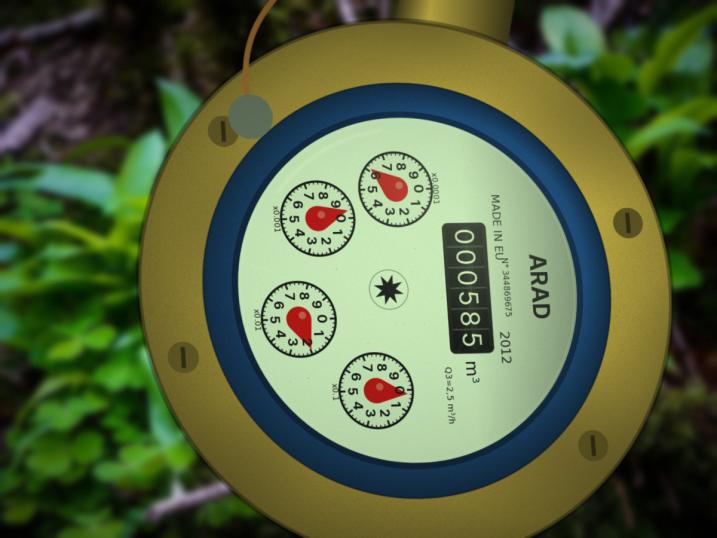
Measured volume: **585.0196** m³
